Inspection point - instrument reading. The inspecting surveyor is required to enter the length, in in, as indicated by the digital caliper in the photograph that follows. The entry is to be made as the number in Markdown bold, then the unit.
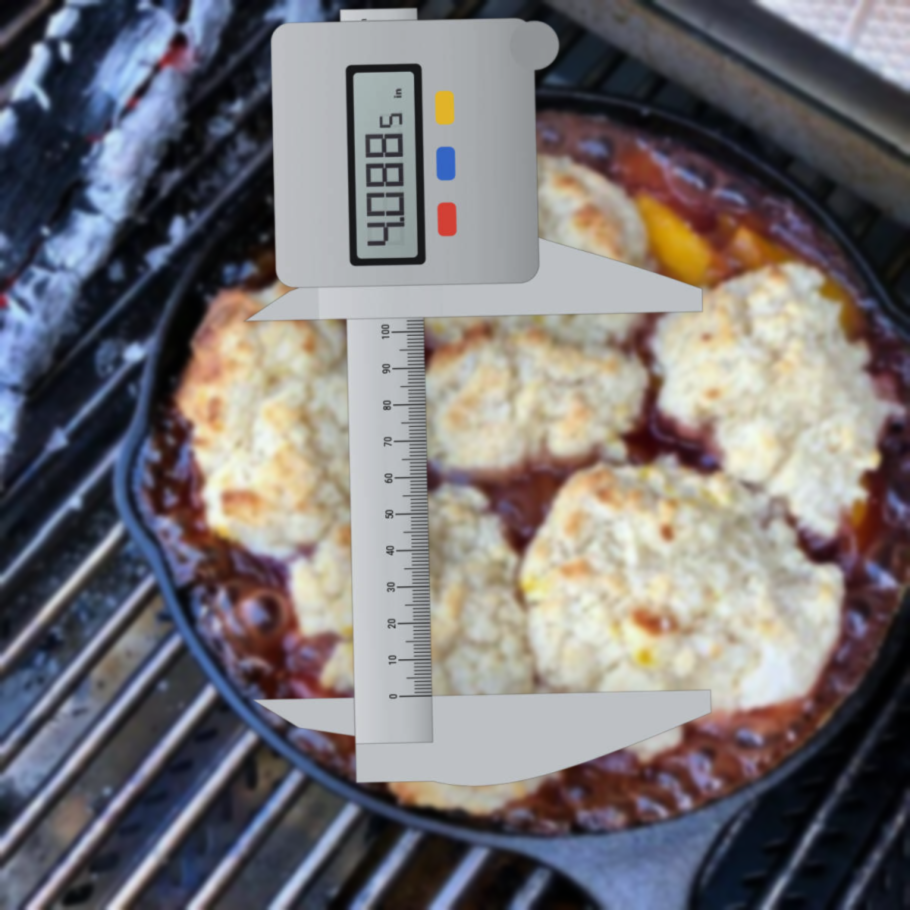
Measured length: **4.0885** in
